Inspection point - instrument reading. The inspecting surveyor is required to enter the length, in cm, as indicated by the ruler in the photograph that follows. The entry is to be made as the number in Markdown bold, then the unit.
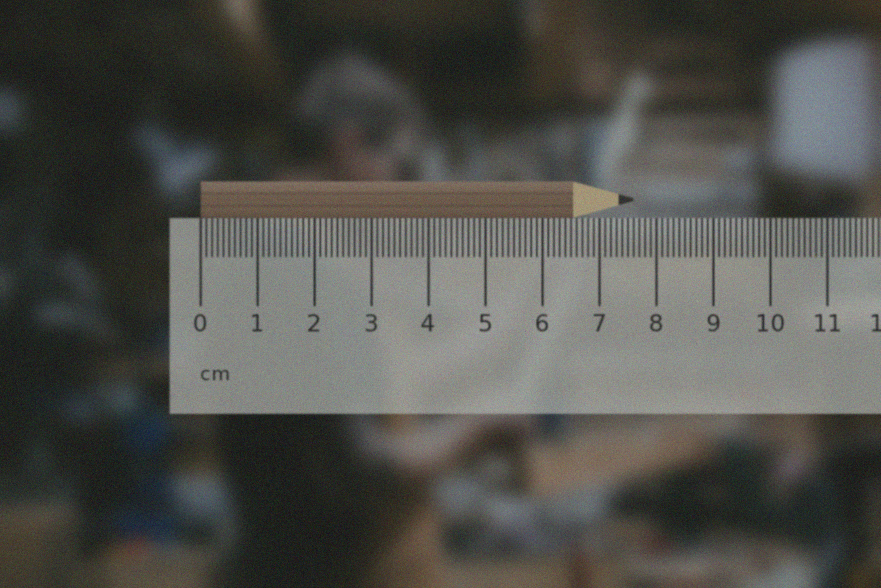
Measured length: **7.6** cm
